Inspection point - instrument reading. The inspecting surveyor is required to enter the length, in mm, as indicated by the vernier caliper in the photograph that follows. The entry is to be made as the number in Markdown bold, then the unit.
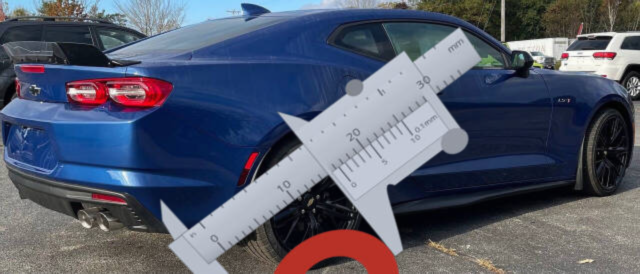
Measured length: **16.4** mm
